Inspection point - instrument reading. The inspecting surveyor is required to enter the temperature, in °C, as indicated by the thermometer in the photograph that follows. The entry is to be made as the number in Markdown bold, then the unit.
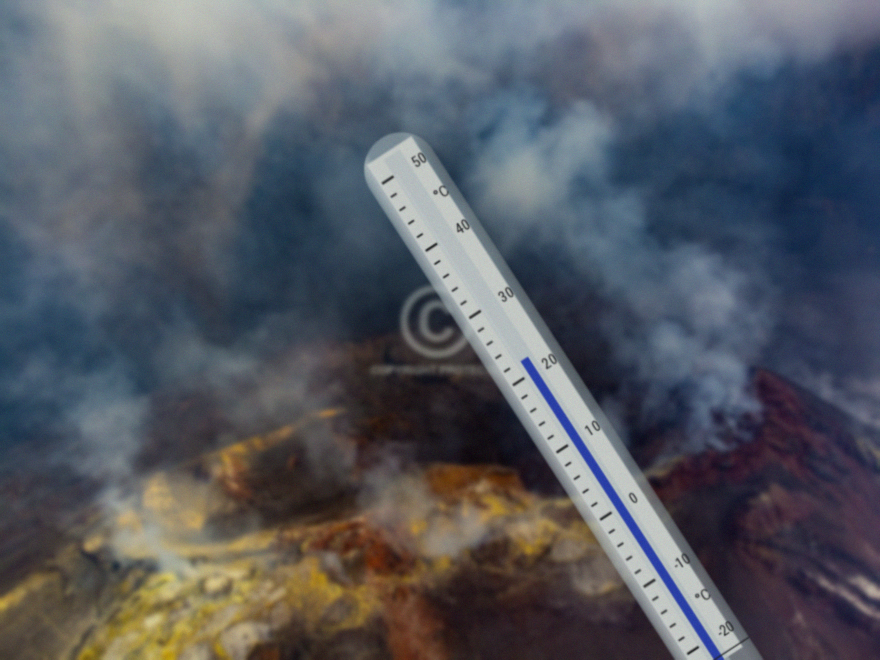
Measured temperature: **22** °C
